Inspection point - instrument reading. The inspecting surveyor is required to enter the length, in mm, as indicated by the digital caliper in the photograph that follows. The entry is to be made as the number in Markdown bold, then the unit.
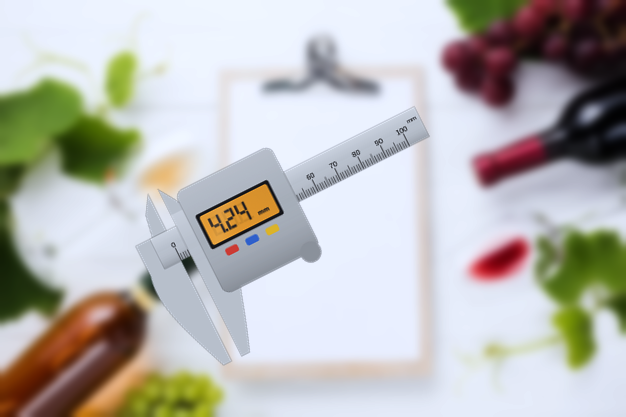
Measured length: **4.24** mm
